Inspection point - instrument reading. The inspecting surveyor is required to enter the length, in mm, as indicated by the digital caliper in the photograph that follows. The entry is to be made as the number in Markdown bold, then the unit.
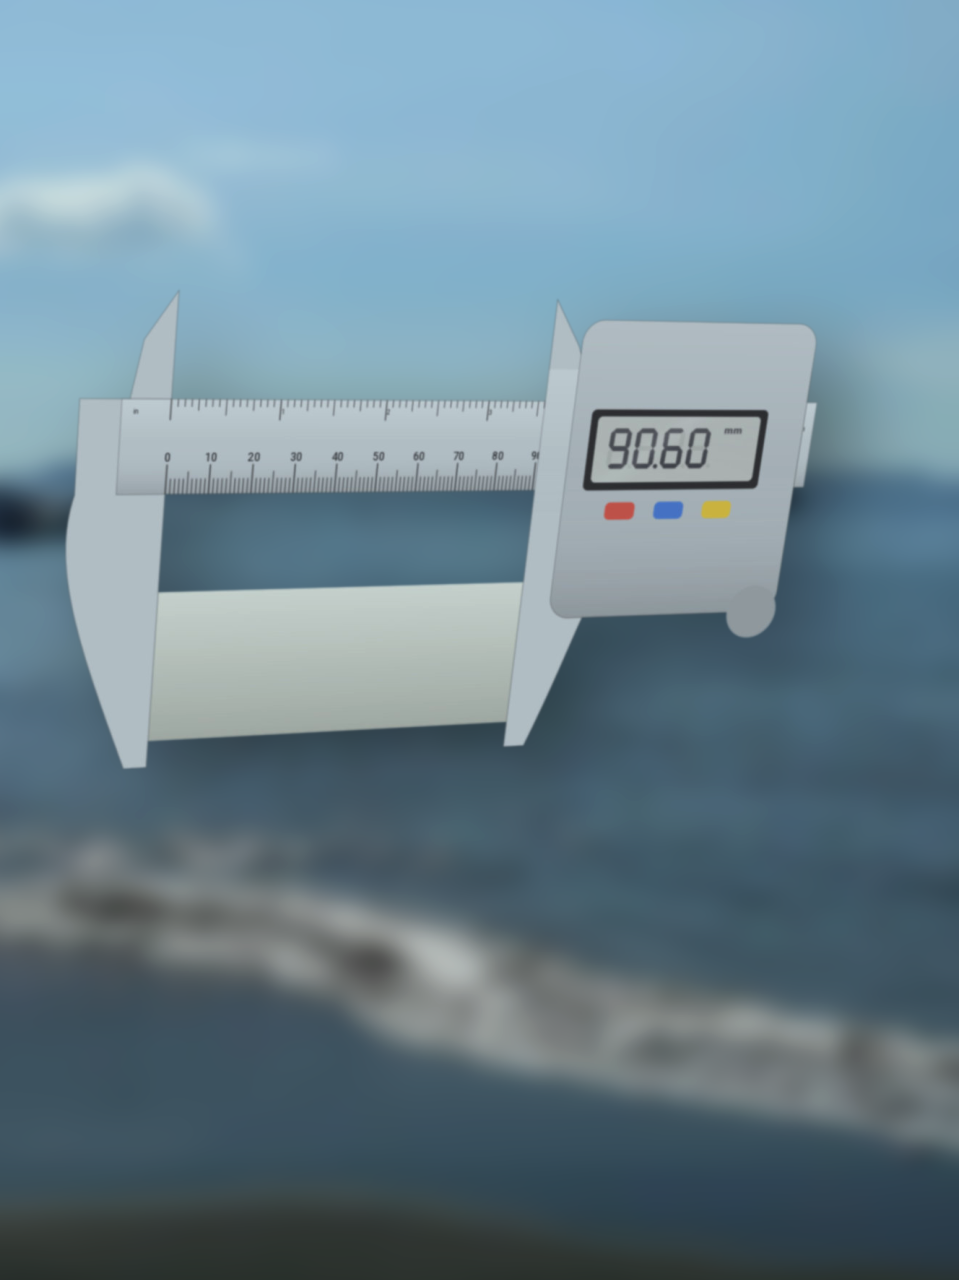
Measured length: **90.60** mm
